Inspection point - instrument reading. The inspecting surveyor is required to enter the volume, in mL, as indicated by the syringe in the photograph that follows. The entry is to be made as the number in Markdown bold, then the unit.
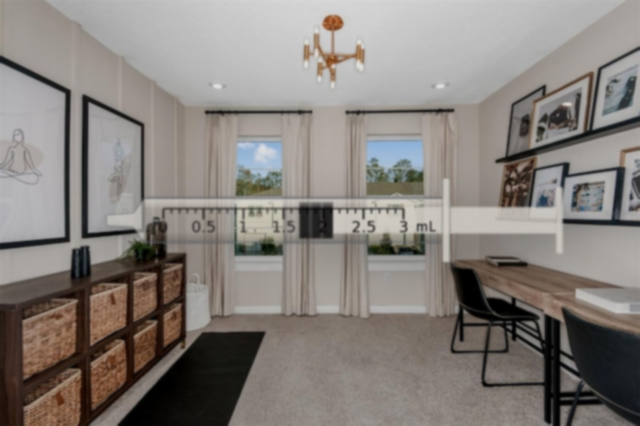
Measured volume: **1.7** mL
